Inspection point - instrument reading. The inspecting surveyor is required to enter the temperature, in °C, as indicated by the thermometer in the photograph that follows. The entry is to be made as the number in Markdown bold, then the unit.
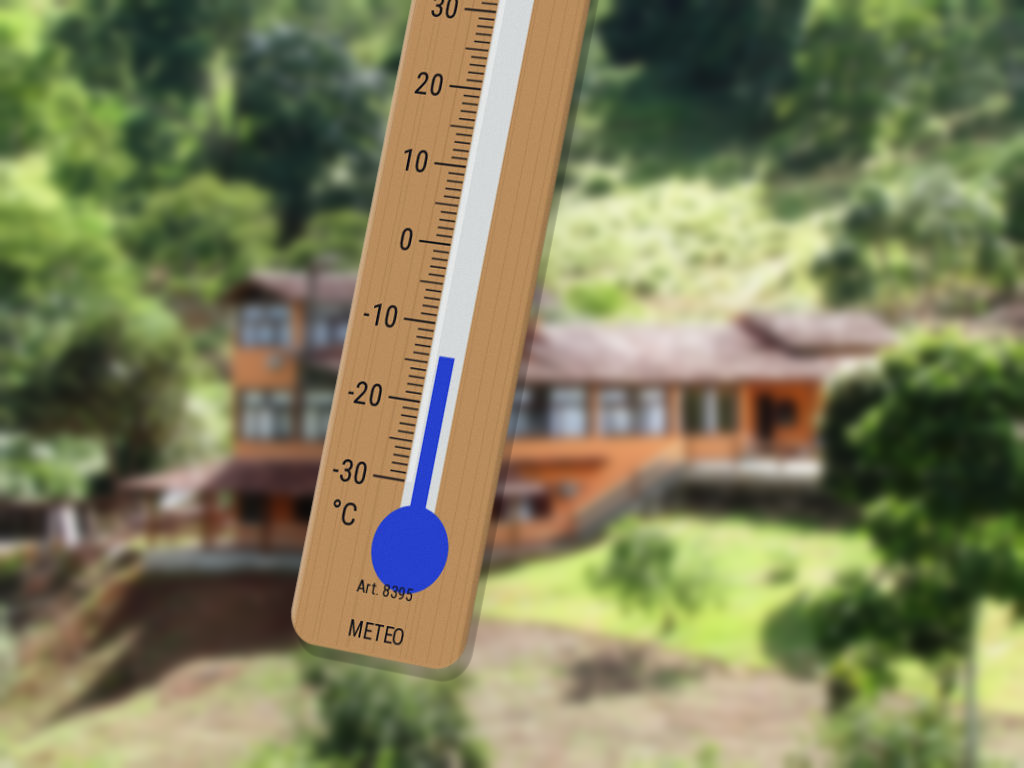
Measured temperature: **-14** °C
